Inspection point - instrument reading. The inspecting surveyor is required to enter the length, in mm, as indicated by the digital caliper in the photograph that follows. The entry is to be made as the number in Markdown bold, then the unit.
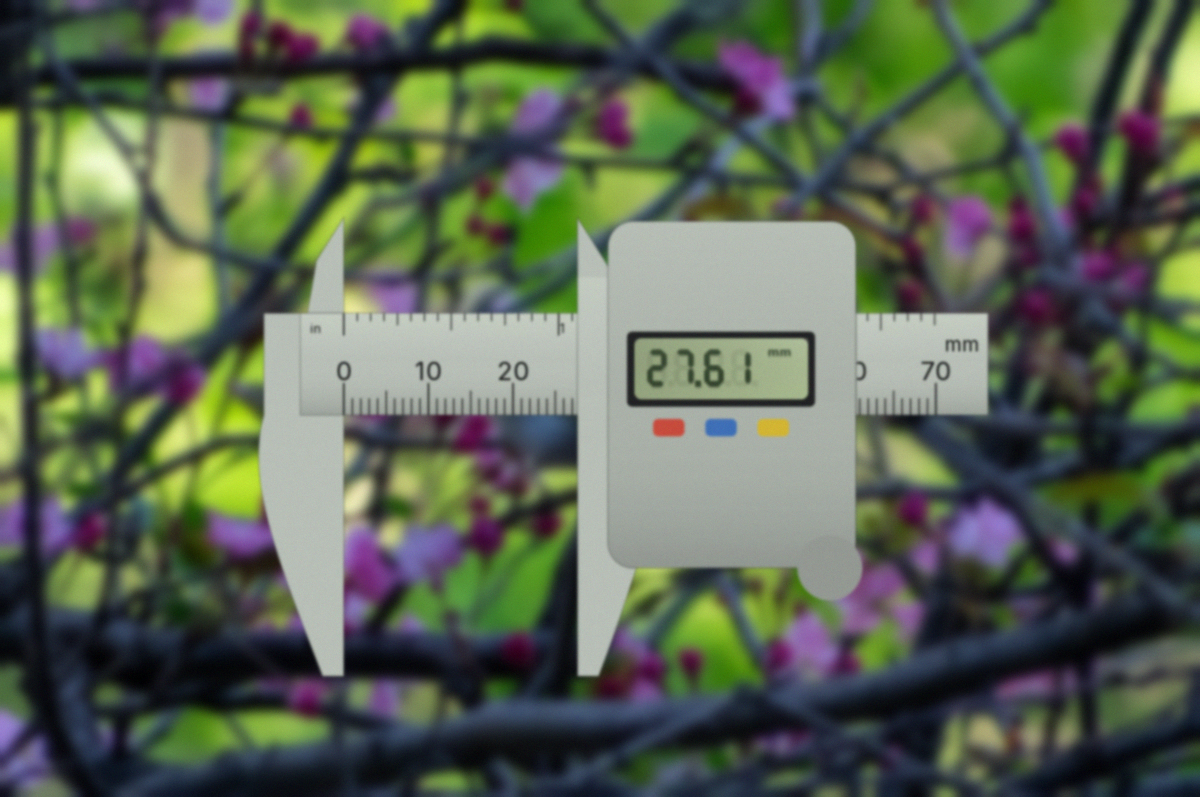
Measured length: **27.61** mm
